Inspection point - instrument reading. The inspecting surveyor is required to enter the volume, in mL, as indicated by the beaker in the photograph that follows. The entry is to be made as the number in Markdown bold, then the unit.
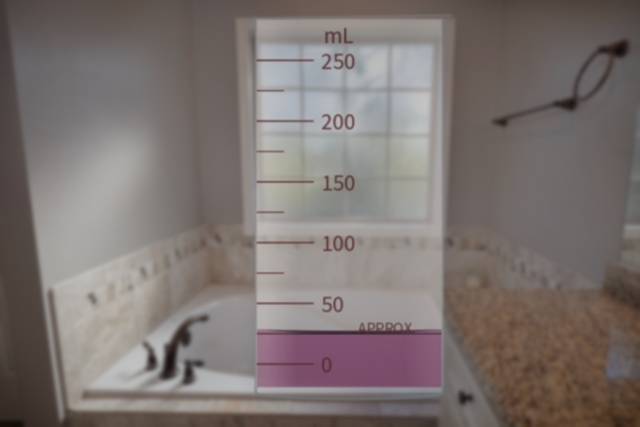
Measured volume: **25** mL
